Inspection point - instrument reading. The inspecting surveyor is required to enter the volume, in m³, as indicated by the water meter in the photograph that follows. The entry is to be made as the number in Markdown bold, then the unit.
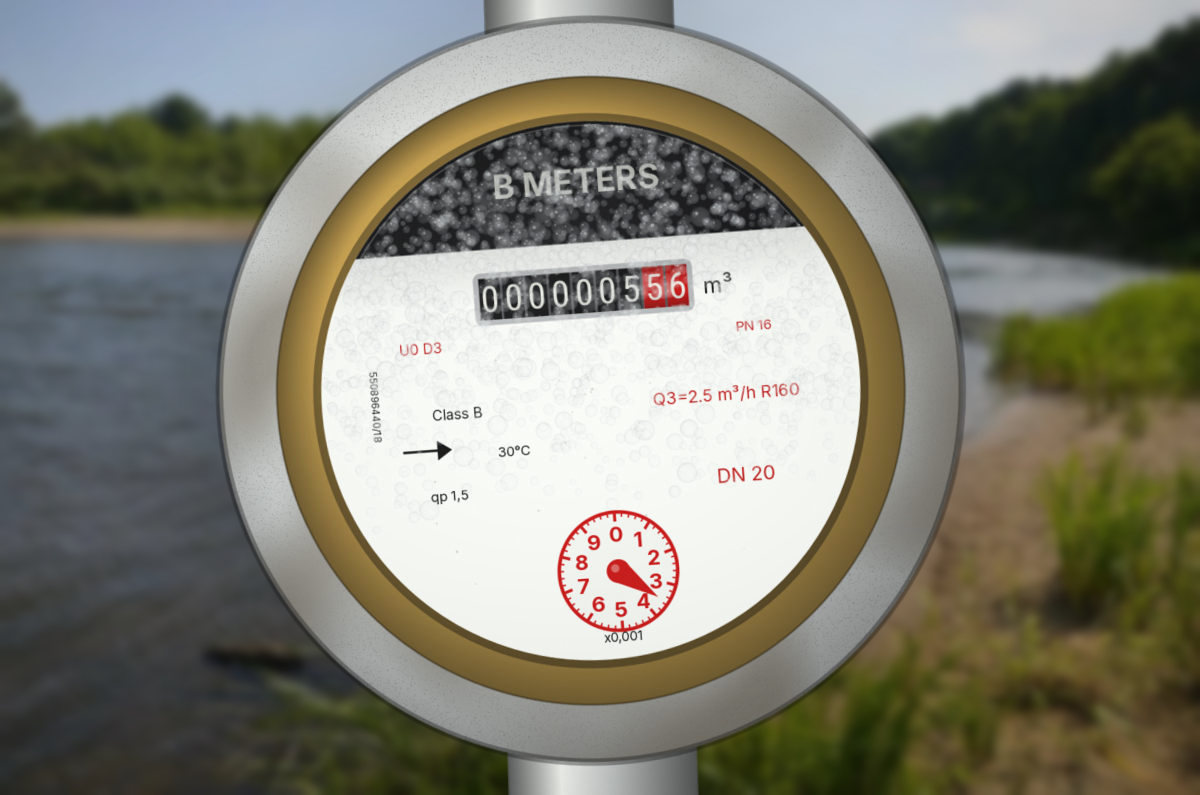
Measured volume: **5.563** m³
